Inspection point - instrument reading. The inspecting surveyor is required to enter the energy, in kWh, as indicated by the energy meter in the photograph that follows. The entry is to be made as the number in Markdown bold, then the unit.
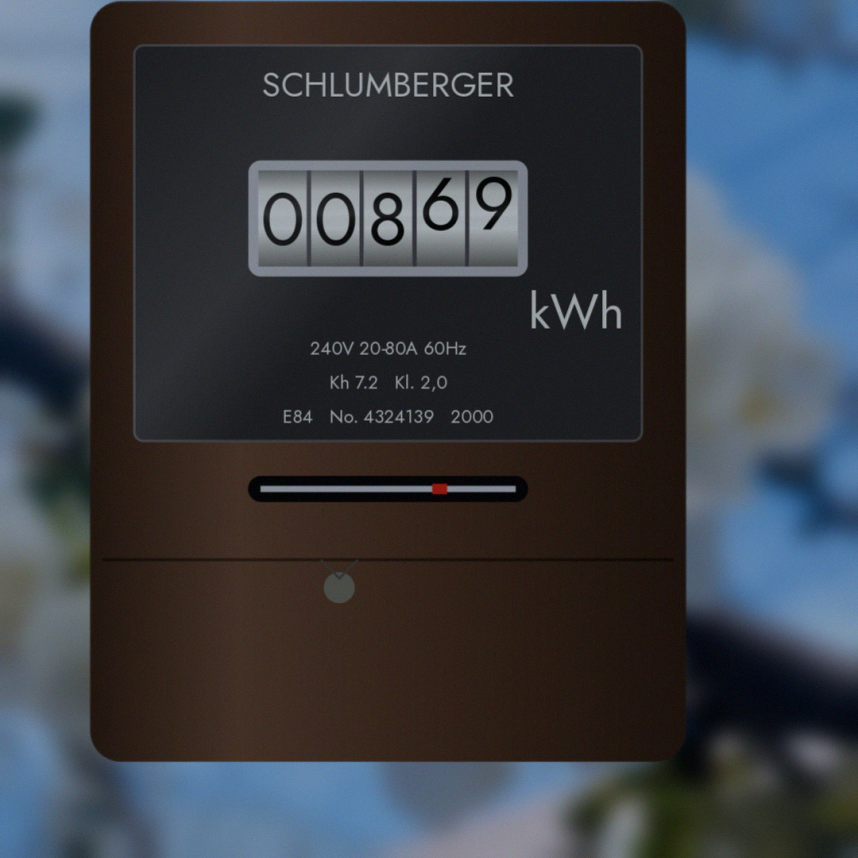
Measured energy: **869** kWh
